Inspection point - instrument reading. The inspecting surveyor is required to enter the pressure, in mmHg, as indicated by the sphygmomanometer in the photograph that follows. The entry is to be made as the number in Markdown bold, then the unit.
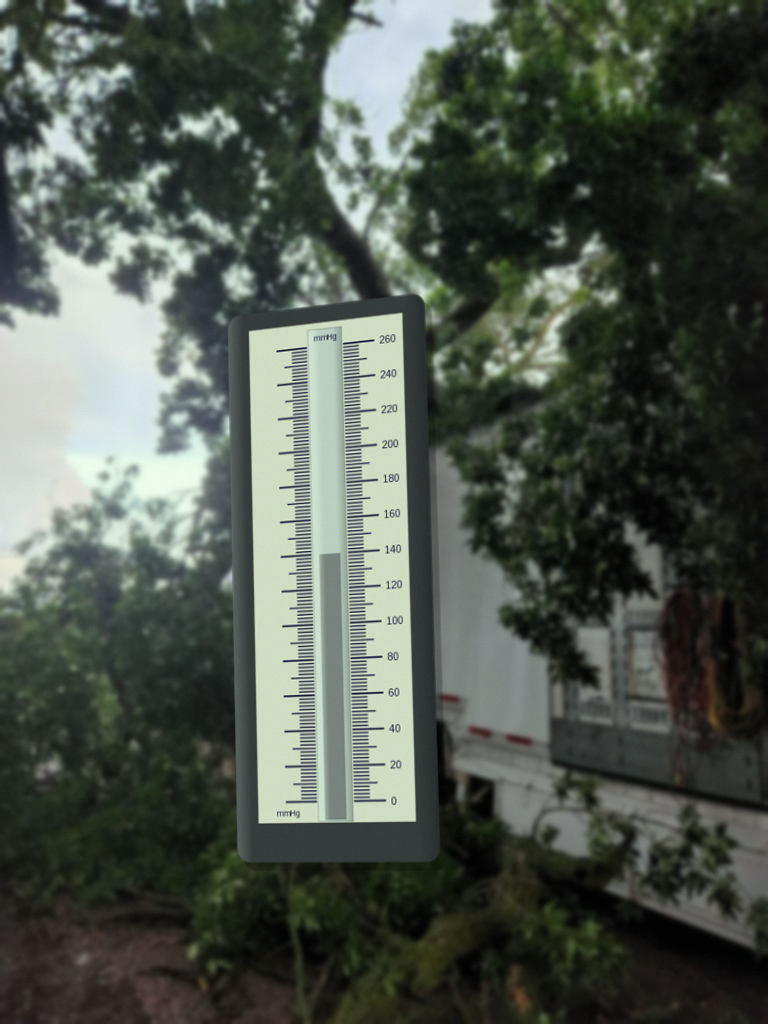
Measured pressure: **140** mmHg
